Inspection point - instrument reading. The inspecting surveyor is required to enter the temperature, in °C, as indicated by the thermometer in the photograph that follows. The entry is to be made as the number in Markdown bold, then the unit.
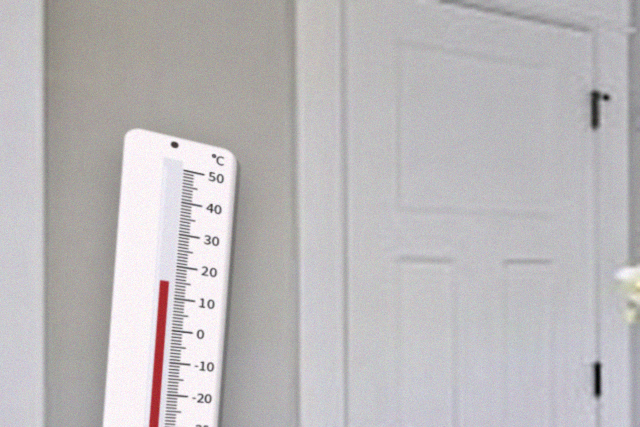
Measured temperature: **15** °C
